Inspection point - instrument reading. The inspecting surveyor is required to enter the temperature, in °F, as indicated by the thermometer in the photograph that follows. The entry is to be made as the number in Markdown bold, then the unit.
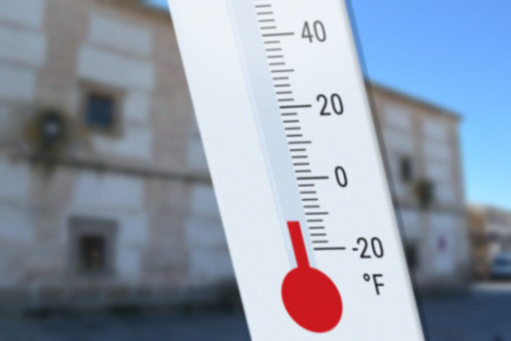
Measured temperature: **-12** °F
